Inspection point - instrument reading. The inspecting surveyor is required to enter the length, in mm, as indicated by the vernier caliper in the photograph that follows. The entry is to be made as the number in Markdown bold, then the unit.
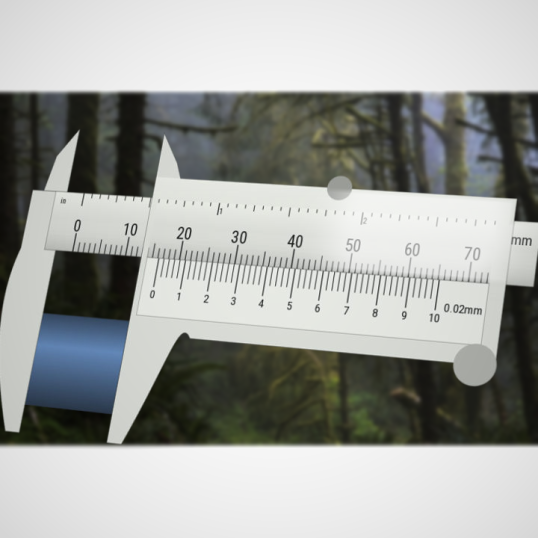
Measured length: **16.2** mm
